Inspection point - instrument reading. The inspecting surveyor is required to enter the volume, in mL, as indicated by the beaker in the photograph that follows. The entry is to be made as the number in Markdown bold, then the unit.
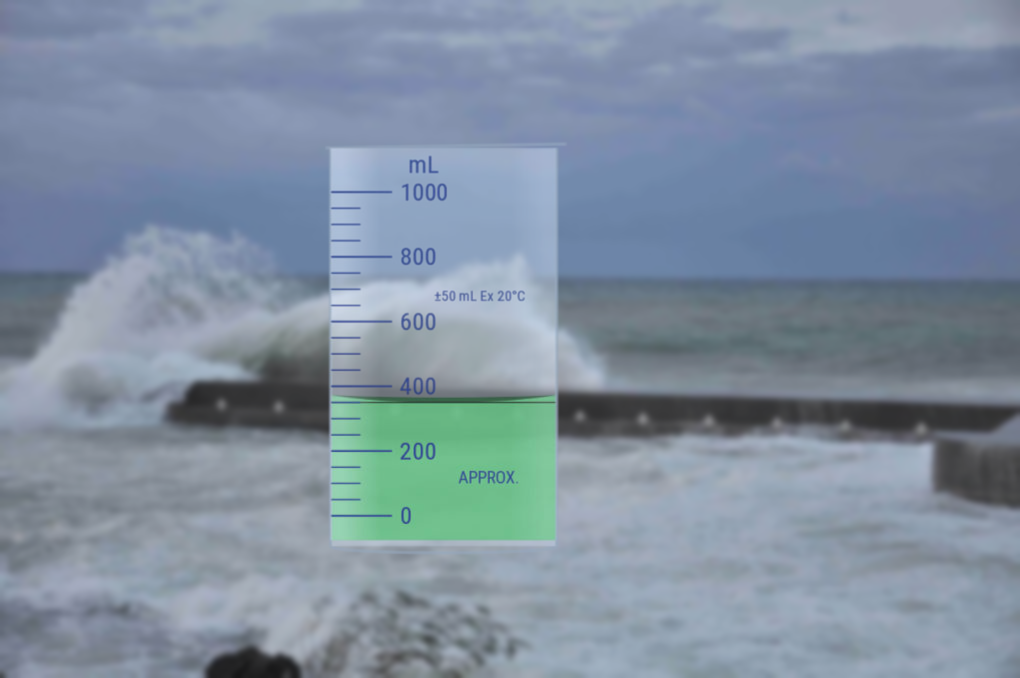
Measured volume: **350** mL
